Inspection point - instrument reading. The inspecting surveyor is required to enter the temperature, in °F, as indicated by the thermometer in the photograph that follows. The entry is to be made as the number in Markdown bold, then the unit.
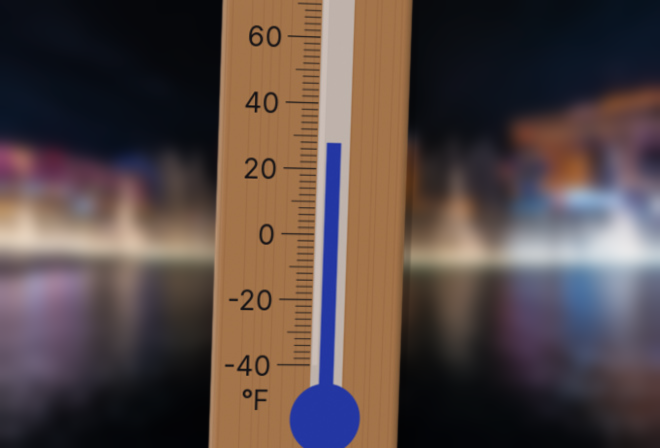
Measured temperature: **28** °F
